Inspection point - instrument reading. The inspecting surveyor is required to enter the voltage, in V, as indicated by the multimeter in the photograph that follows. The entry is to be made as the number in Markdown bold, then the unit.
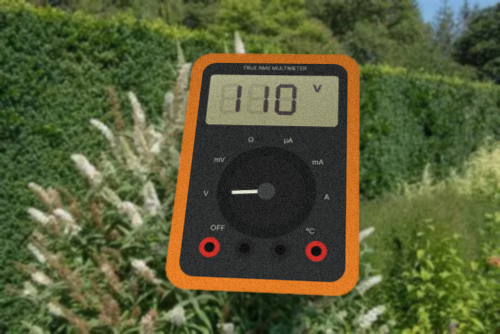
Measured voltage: **110** V
